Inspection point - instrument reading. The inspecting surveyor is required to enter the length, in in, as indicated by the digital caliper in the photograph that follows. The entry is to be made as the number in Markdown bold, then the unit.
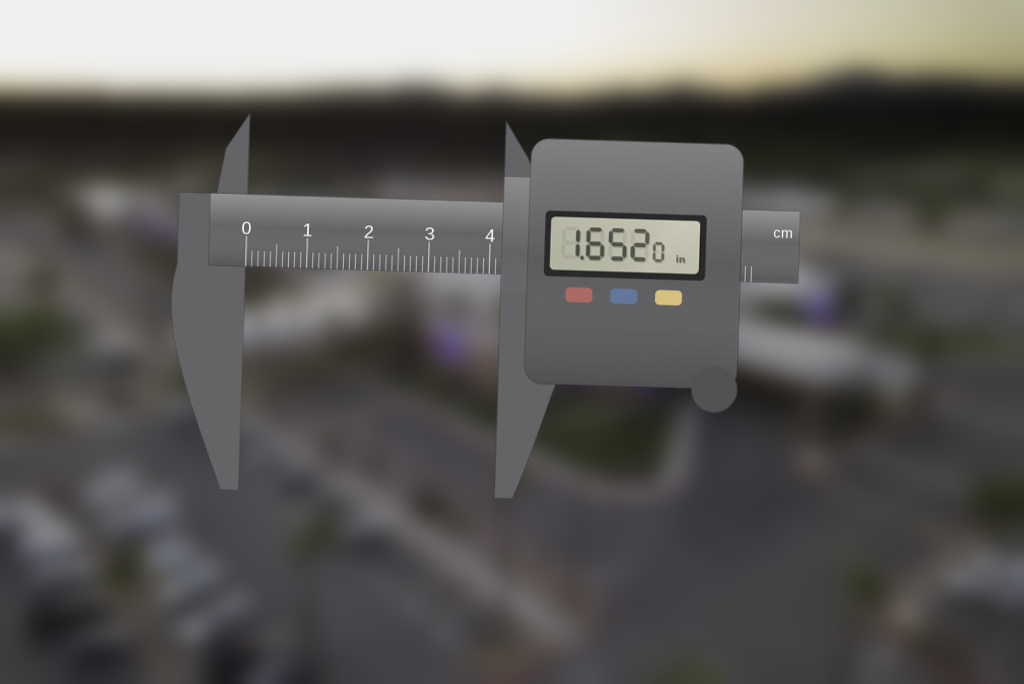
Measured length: **1.6520** in
